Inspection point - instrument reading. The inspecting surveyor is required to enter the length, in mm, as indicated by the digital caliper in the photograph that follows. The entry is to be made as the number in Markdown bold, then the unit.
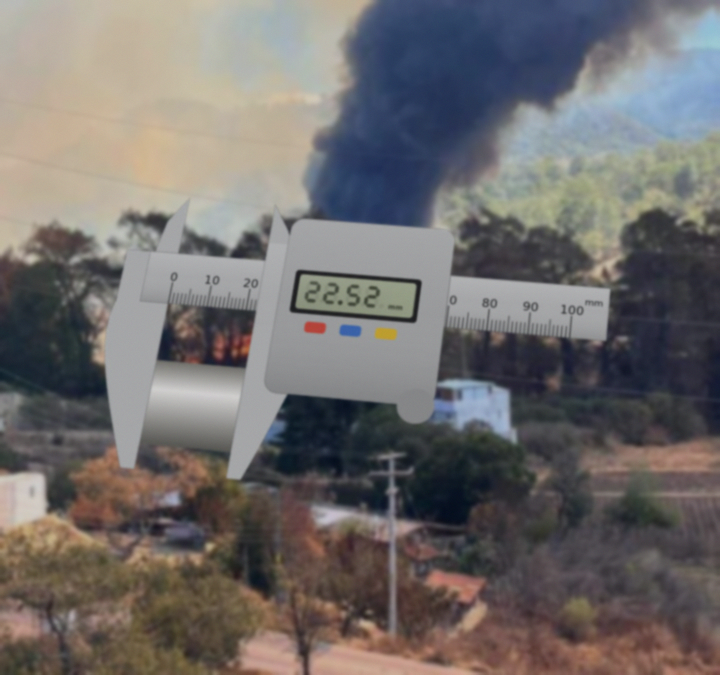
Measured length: **22.52** mm
